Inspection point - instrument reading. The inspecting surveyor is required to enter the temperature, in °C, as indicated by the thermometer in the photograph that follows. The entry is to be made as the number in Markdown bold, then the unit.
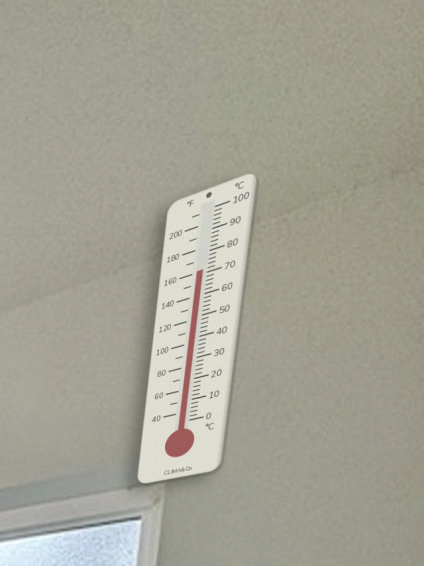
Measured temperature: **72** °C
